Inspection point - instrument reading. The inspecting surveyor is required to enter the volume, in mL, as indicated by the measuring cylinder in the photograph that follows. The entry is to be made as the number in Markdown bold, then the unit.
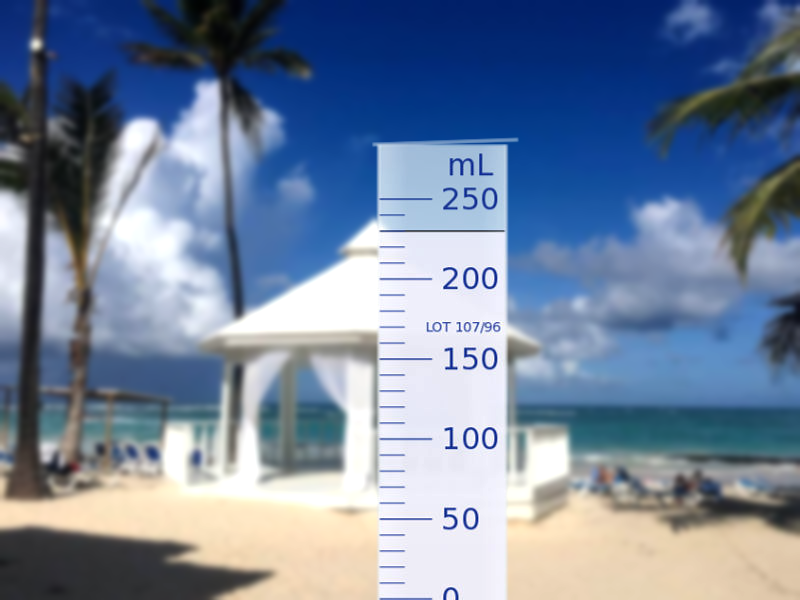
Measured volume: **230** mL
